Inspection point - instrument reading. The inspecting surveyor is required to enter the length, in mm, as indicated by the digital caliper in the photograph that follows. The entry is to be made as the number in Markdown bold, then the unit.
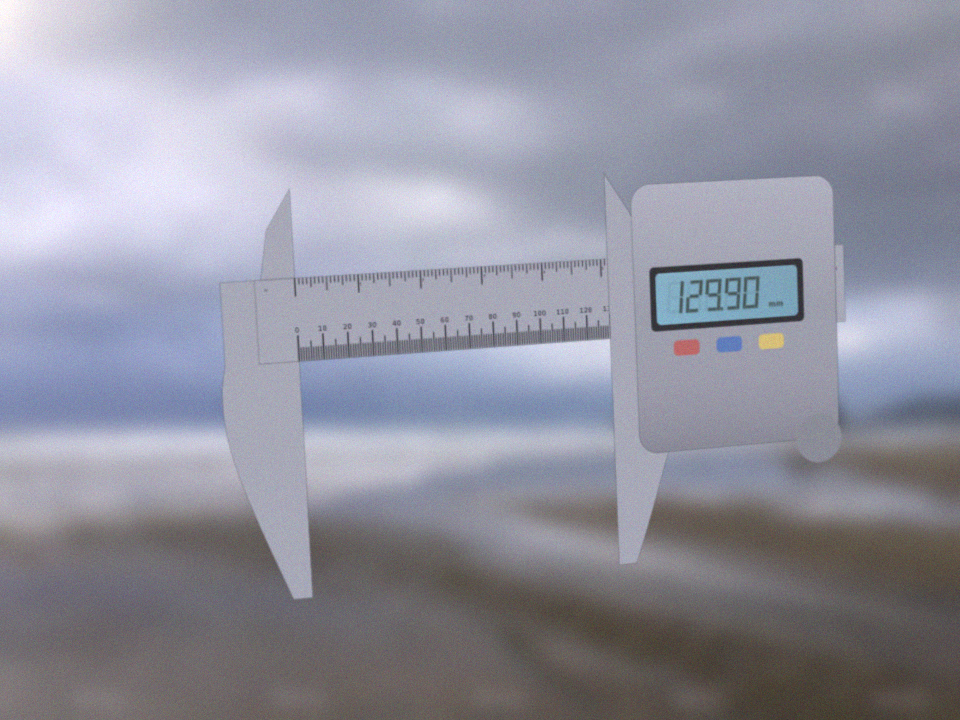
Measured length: **129.90** mm
